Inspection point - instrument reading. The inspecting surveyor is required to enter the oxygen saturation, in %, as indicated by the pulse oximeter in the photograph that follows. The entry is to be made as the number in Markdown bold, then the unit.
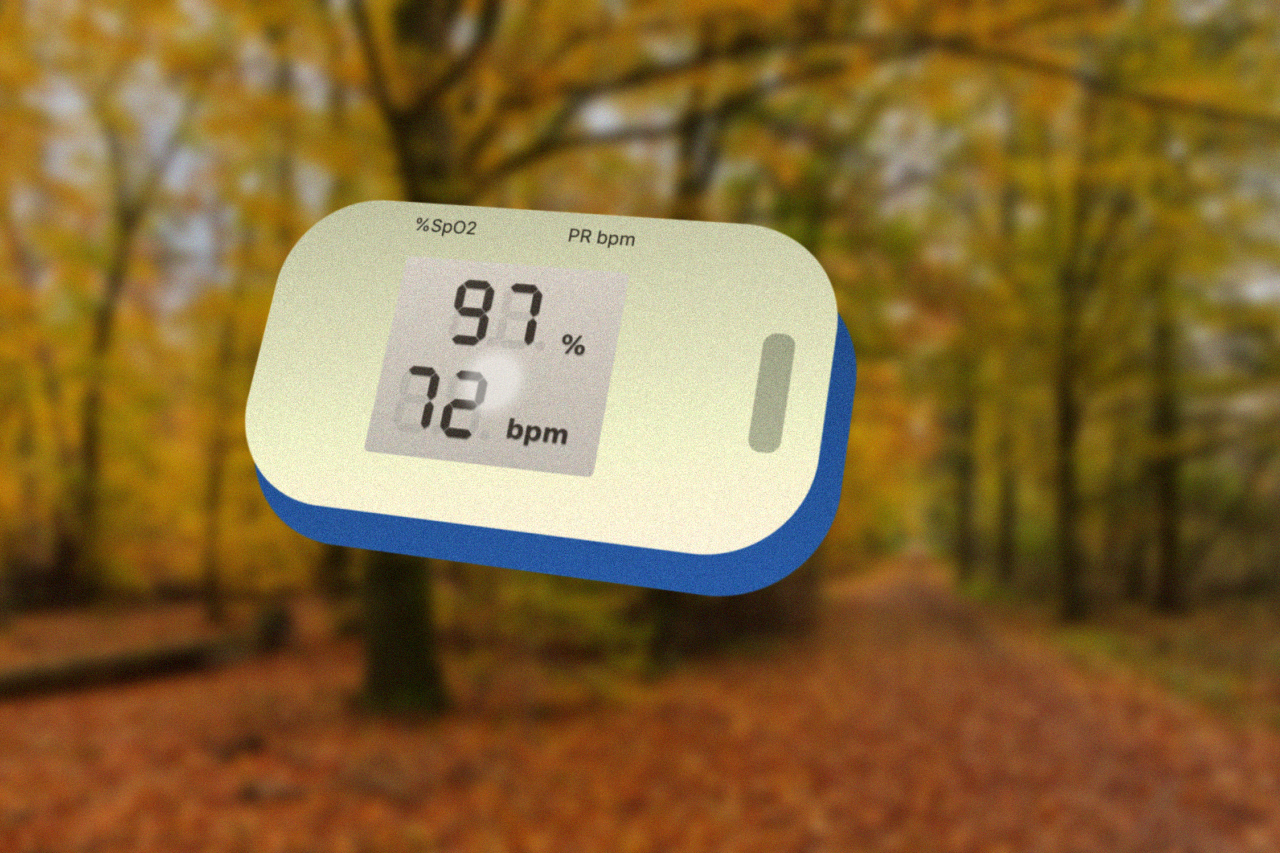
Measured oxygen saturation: **97** %
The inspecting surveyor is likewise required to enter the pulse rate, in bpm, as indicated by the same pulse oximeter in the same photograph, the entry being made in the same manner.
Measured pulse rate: **72** bpm
